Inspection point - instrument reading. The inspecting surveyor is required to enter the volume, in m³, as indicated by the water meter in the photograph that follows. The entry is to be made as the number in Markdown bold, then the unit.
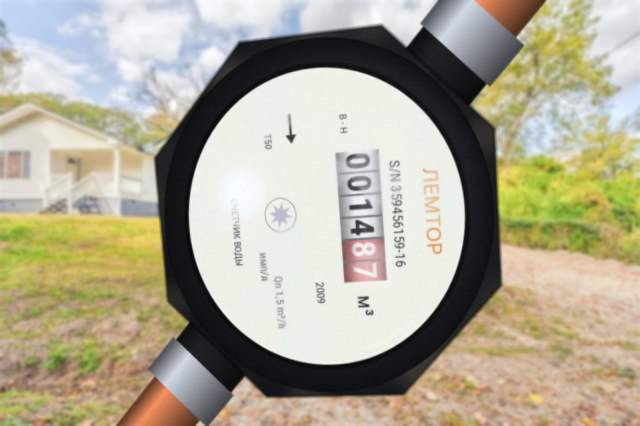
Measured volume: **14.87** m³
